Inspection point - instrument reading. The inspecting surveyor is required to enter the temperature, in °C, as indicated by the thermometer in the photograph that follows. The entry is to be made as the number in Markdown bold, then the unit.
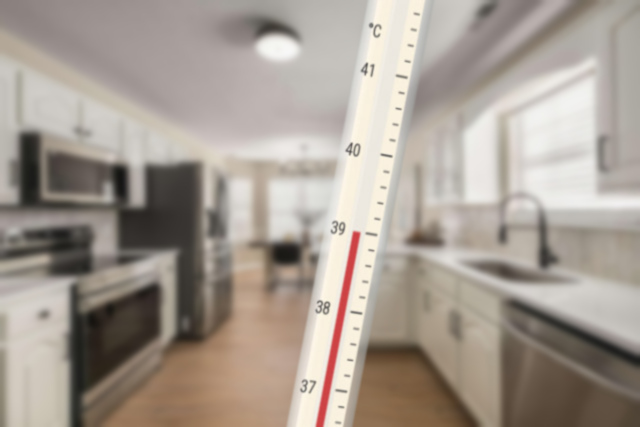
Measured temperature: **39** °C
